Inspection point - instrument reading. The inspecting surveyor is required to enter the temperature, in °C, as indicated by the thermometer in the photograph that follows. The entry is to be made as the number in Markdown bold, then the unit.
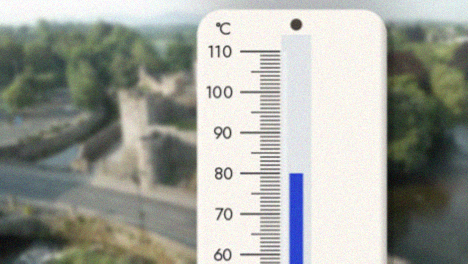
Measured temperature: **80** °C
